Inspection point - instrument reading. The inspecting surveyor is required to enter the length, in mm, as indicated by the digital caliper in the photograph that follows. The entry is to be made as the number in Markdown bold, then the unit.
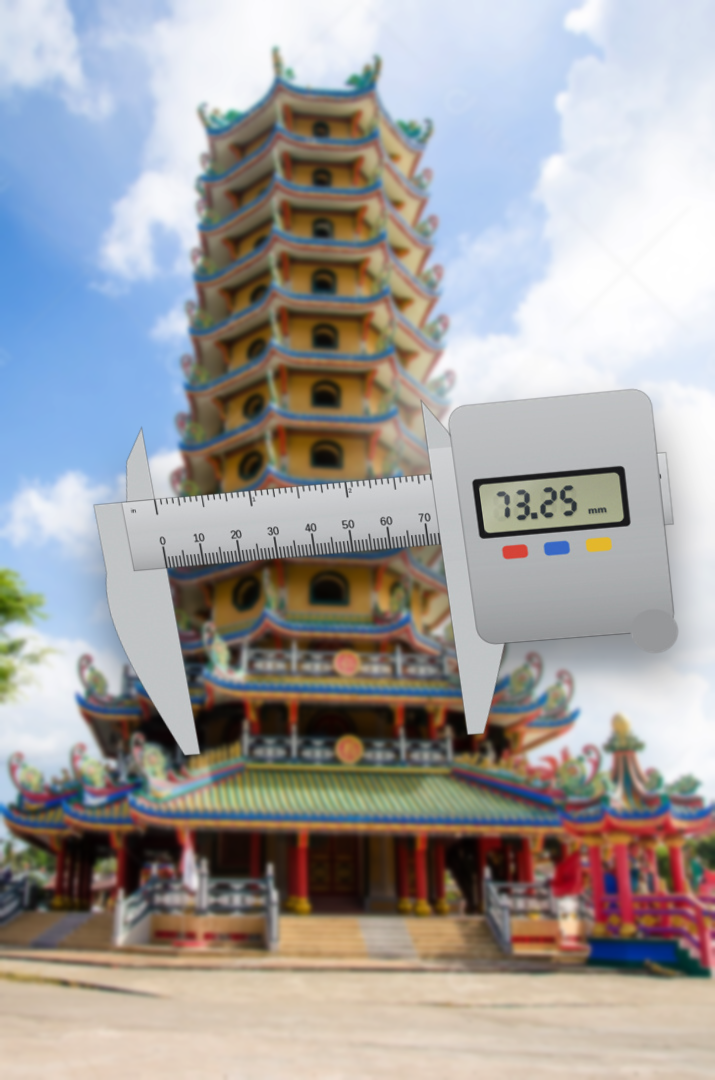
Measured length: **73.25** mm
